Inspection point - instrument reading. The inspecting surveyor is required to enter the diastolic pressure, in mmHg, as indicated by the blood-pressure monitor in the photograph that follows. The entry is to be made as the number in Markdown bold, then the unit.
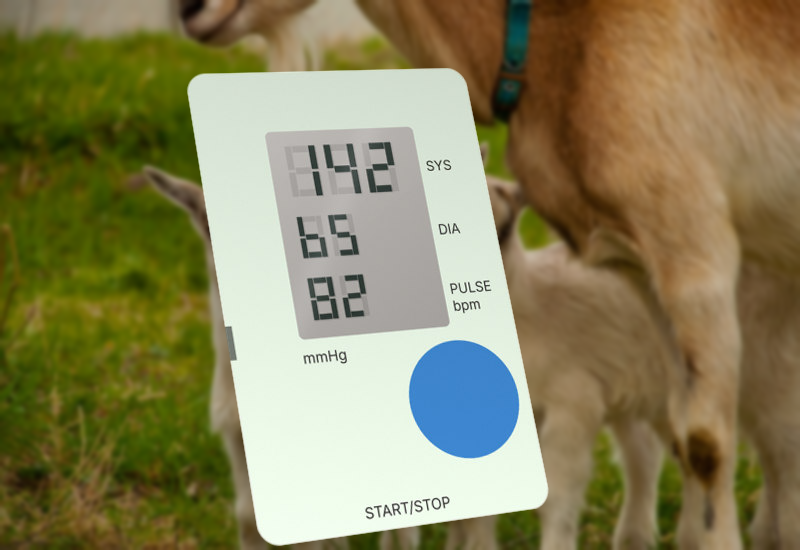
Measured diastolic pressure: **65** mmHg
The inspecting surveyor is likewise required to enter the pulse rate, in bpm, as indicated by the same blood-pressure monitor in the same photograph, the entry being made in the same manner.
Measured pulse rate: **82** bpm
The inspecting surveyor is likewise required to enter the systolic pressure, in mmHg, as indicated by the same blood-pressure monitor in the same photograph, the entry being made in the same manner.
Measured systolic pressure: **142** mmHg
